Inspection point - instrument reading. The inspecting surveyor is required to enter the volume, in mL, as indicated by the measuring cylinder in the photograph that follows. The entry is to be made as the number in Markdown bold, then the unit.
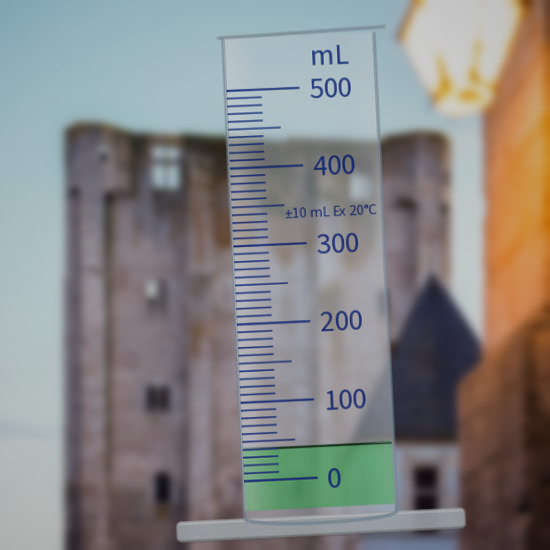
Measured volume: **40** mL
